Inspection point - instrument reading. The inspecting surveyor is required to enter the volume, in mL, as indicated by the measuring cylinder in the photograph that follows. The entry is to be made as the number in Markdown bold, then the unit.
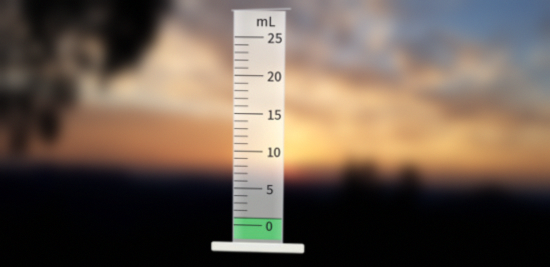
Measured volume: **1** mL
